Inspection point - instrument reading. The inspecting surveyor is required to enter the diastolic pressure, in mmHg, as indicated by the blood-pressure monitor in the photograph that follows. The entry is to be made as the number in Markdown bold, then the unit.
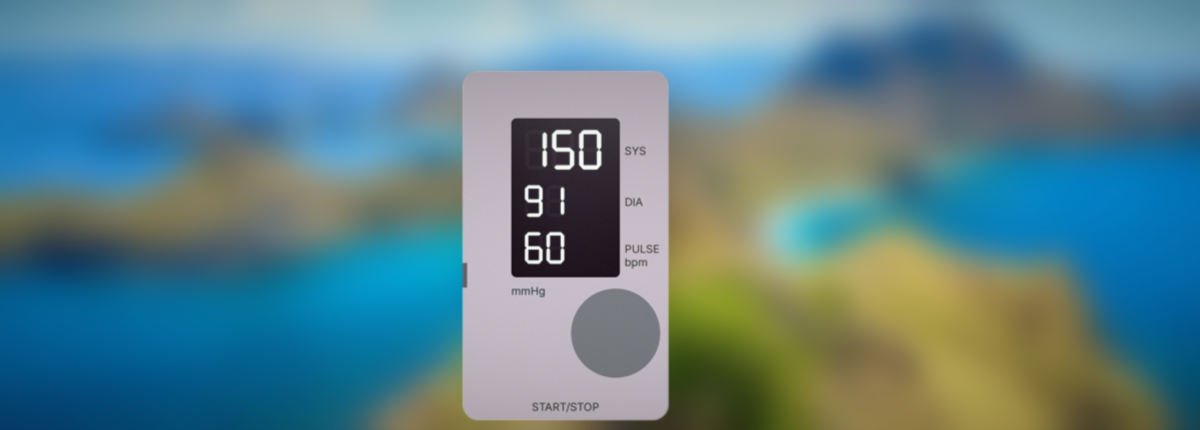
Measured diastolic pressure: **91** mmHg
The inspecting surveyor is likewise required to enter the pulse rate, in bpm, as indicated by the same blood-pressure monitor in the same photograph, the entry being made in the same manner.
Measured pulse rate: **60** bpm
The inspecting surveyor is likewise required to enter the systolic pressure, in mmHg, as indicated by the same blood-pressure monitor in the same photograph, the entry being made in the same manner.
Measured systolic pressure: **150** mmHg
